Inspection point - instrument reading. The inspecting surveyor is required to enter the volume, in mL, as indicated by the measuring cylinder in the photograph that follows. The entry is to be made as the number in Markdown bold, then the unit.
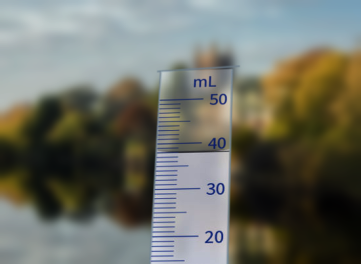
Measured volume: **38** mL
